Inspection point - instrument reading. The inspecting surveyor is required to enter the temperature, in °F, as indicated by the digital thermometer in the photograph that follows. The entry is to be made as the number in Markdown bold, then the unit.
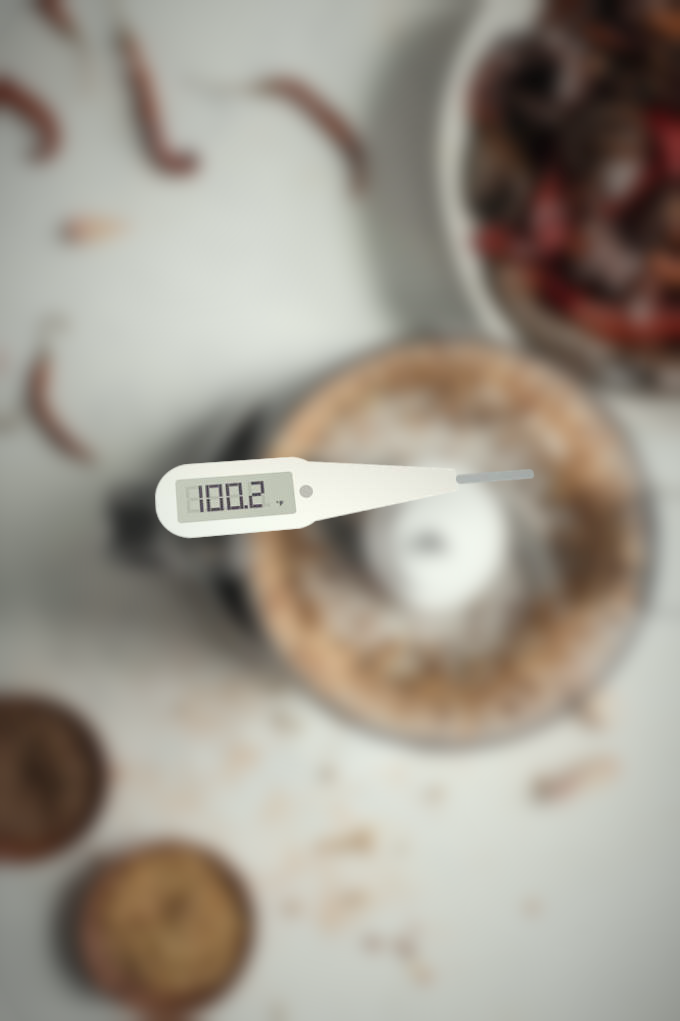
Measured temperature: **100.2** °F
